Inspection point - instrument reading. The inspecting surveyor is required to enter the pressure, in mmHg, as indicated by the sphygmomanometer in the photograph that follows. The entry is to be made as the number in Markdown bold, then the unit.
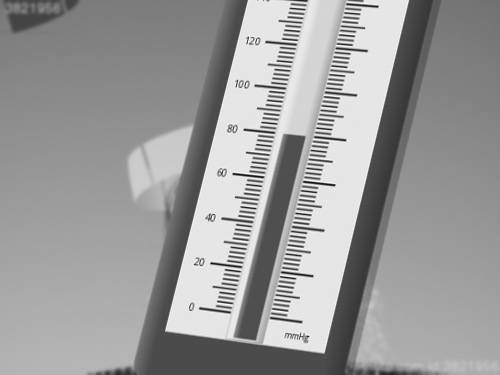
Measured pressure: **80** mmHg
